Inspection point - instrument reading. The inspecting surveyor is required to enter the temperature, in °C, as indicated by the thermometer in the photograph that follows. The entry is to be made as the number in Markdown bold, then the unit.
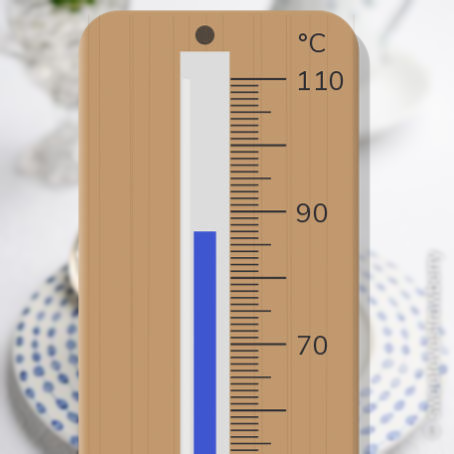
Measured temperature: **87** °C
